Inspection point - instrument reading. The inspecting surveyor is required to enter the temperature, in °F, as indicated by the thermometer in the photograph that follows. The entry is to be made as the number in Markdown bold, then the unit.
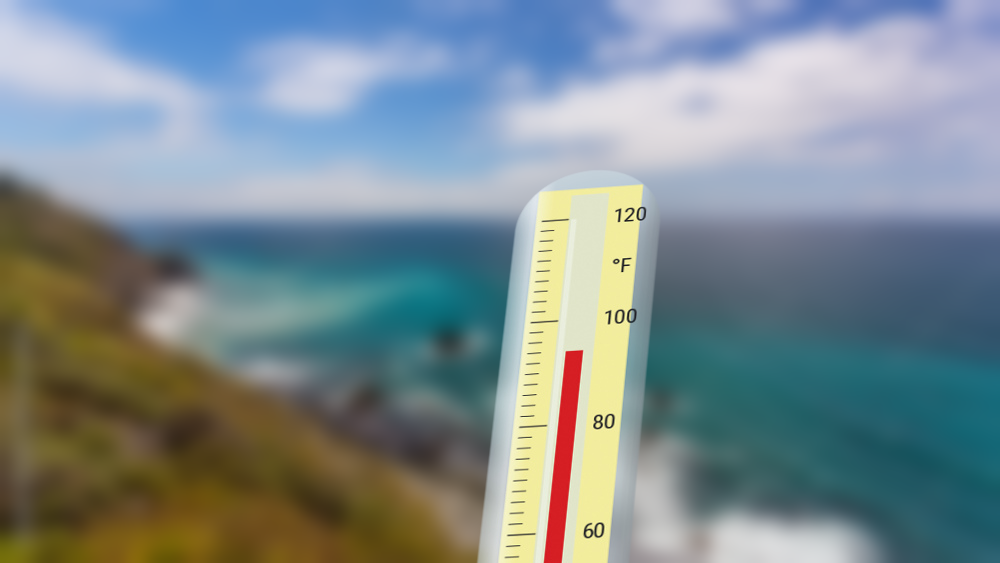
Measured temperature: **94** °F
